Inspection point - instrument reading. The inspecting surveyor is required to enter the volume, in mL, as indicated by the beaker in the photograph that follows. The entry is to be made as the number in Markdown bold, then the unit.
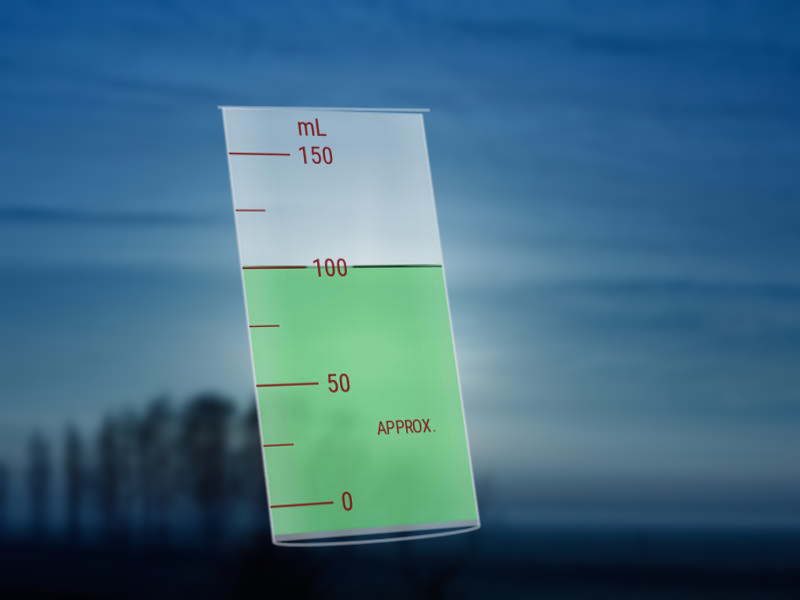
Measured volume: **100** mL
